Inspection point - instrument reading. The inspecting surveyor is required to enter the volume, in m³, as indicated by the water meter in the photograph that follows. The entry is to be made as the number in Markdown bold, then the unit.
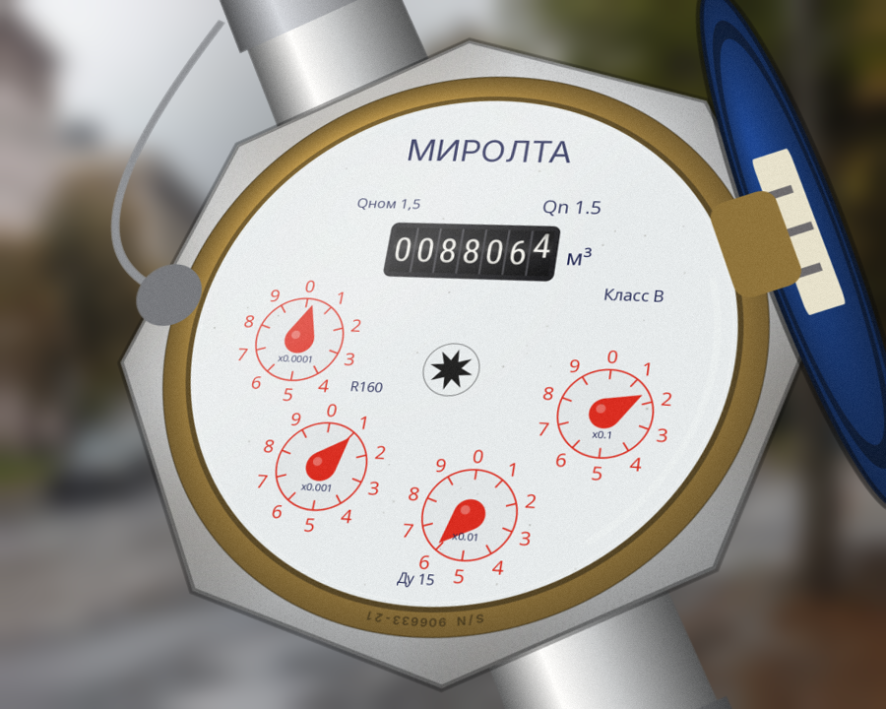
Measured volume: **88064.1610** m³
